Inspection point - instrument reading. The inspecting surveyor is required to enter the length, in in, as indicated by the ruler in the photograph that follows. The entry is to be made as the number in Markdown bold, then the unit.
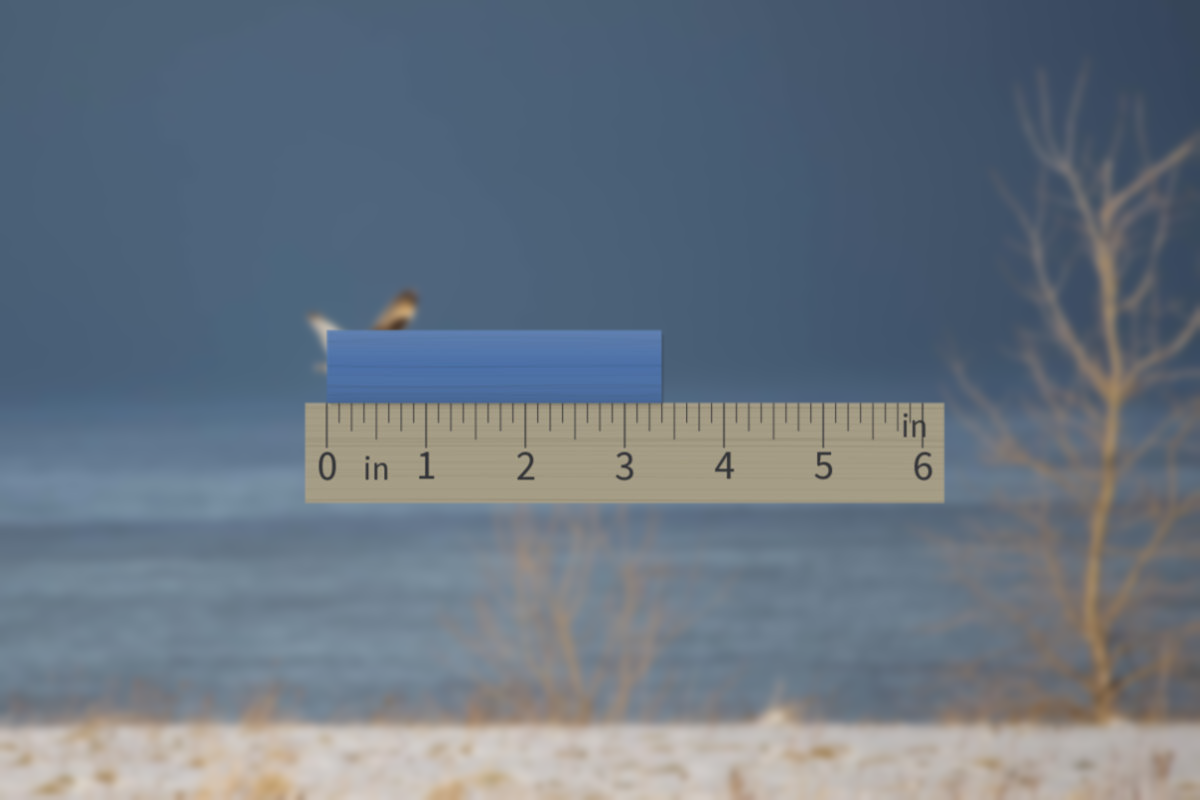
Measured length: **3.375** in
